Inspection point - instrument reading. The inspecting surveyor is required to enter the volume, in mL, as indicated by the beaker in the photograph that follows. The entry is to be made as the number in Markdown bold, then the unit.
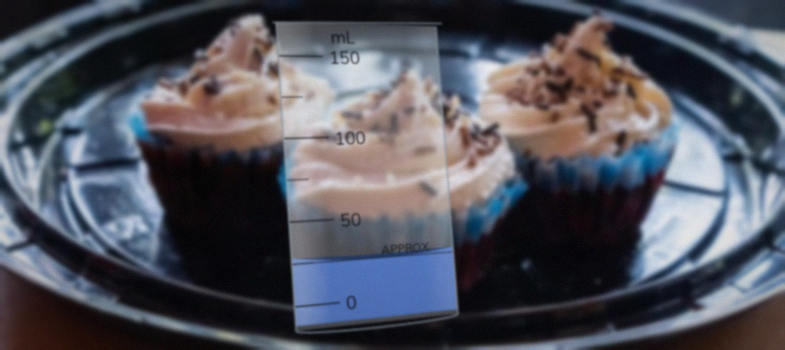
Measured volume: **25** mL
